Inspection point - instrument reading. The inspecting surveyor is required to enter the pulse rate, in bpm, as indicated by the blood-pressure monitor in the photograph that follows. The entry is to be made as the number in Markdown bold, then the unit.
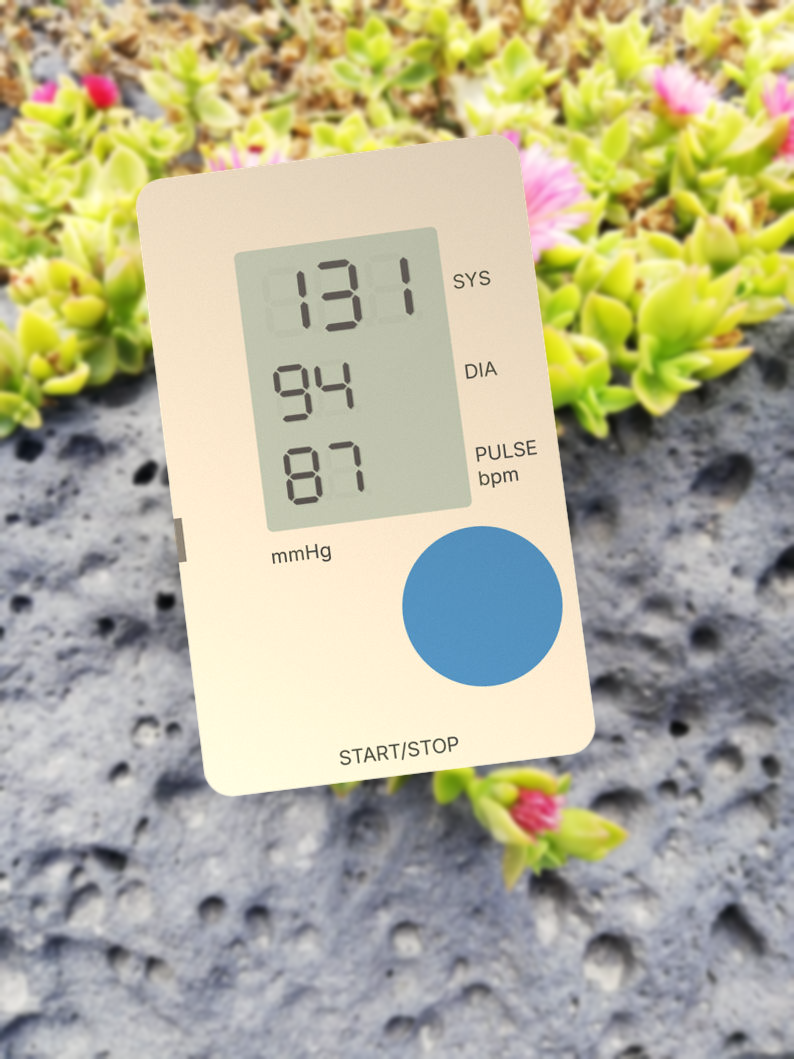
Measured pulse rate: **87** bpm
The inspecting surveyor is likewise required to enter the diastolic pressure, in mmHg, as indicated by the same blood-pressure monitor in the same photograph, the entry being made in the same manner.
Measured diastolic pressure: **94** mmHg
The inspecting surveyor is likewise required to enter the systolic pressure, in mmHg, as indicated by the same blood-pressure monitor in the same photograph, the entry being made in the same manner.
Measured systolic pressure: **131** mmHg
